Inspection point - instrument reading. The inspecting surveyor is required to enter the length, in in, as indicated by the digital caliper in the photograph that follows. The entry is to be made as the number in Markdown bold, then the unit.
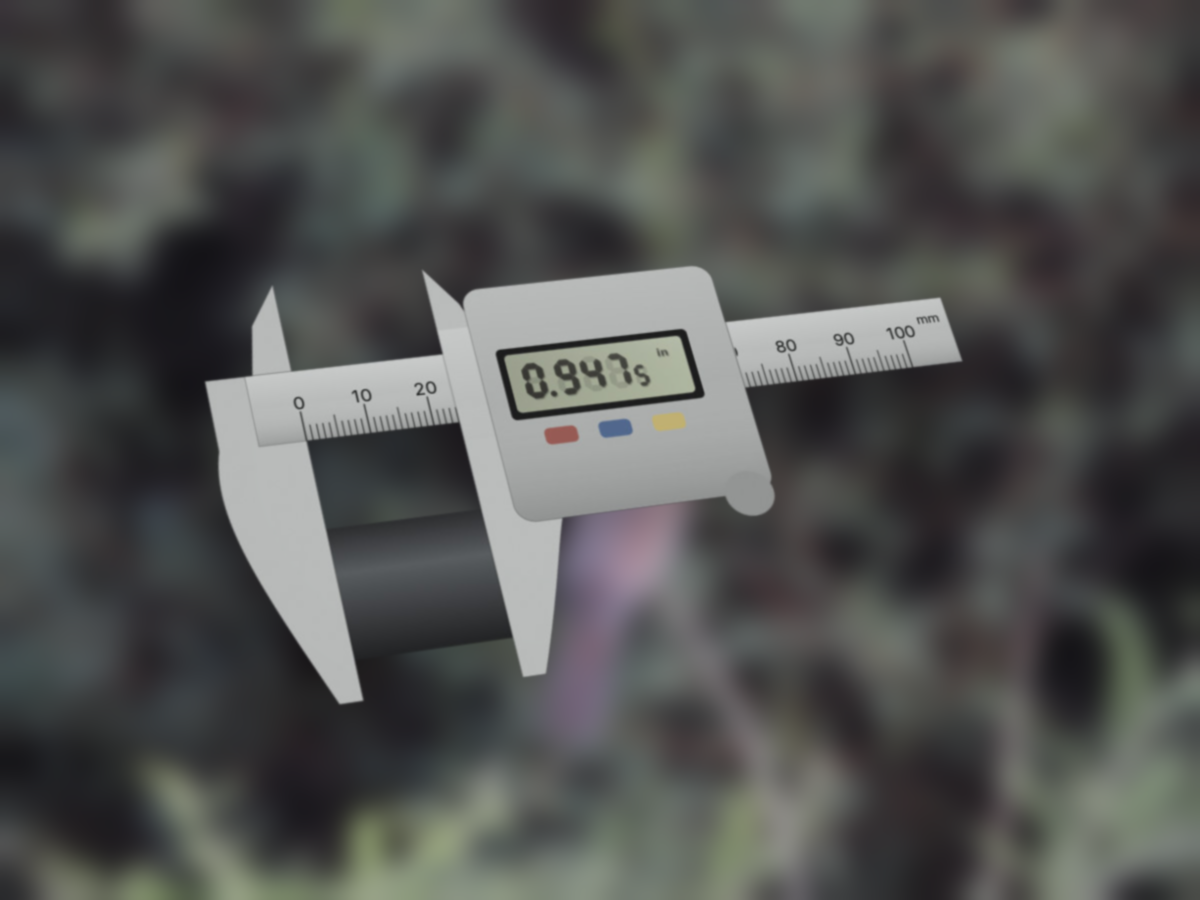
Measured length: **0.9475** in
